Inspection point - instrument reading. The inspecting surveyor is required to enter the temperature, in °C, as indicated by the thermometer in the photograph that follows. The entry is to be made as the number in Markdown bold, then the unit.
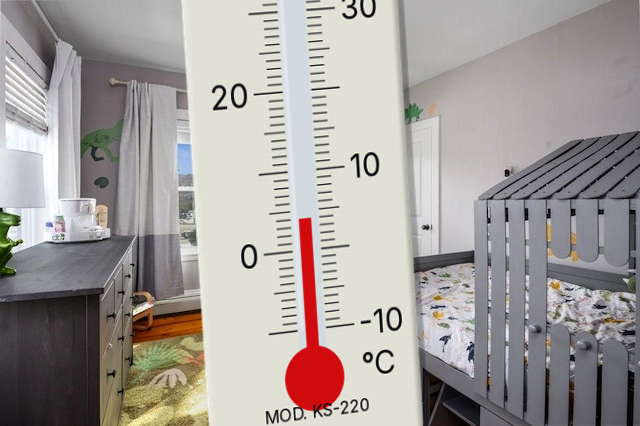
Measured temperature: **4** °C
